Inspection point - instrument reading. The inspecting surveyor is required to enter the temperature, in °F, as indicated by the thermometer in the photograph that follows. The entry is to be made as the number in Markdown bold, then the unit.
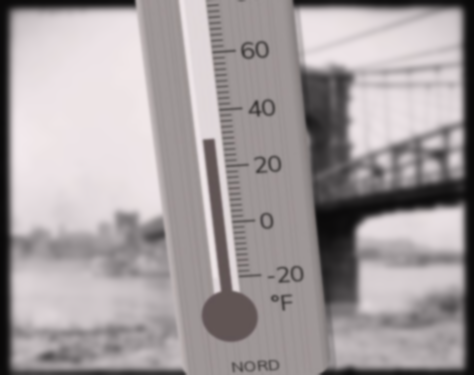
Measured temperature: **30** °F
